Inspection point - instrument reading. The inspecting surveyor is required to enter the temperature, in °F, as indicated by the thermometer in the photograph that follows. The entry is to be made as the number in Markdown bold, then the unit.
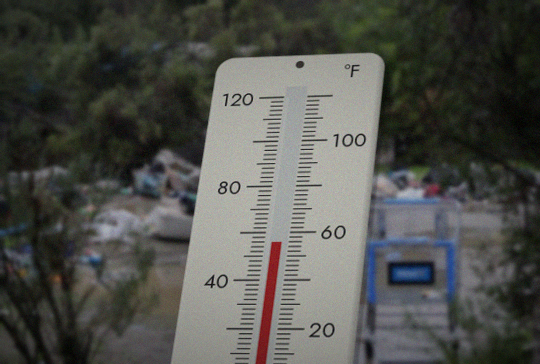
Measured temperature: **56** °F
